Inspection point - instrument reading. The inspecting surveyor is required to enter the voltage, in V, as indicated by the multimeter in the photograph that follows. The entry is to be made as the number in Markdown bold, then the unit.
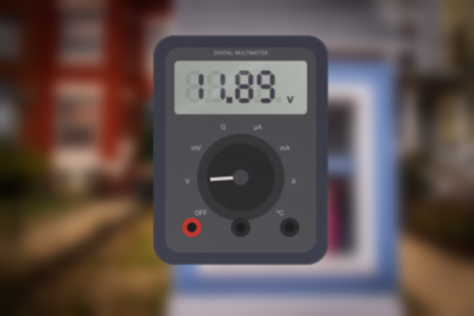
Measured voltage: **11.89** V
